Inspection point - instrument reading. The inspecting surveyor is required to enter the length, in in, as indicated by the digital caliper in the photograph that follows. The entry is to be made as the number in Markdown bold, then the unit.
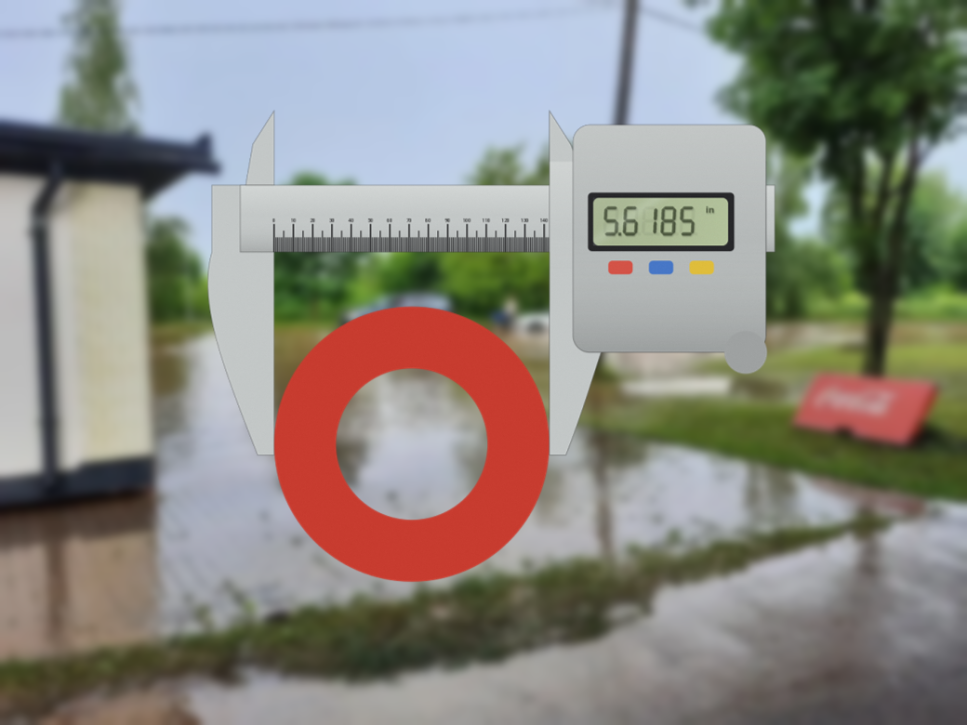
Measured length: **5.6185** in
